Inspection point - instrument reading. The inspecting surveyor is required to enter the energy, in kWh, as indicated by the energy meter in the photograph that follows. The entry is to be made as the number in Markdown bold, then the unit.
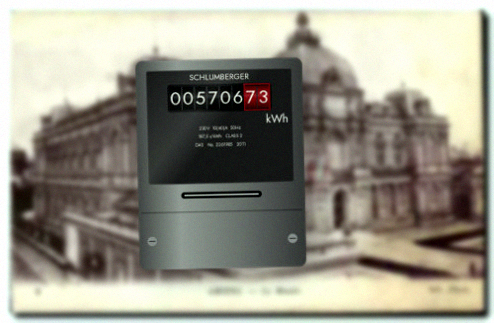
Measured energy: **5706.73** kWh
